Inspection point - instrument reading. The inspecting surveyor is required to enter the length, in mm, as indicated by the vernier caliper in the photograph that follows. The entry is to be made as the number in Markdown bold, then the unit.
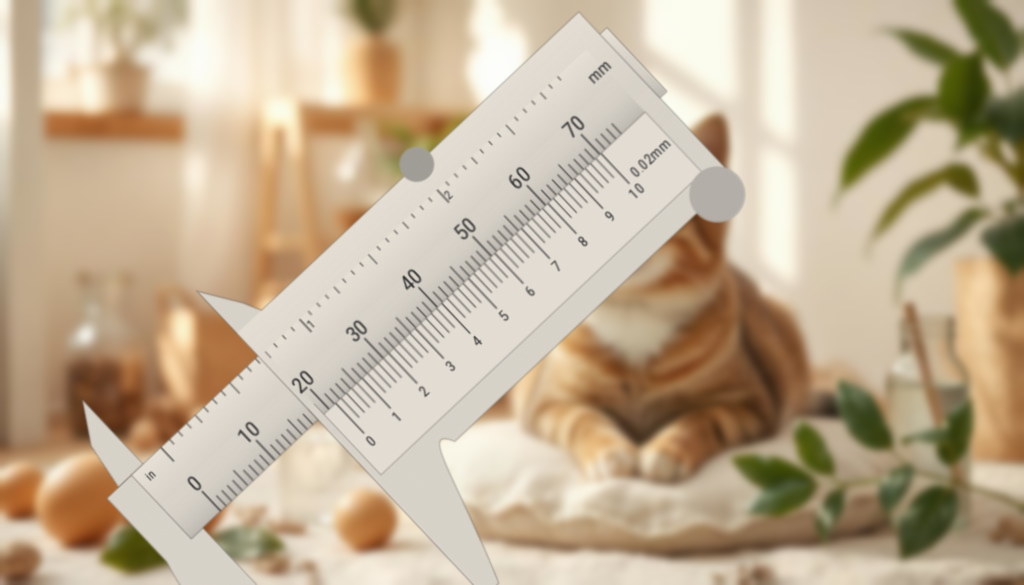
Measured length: **21.2** mm
